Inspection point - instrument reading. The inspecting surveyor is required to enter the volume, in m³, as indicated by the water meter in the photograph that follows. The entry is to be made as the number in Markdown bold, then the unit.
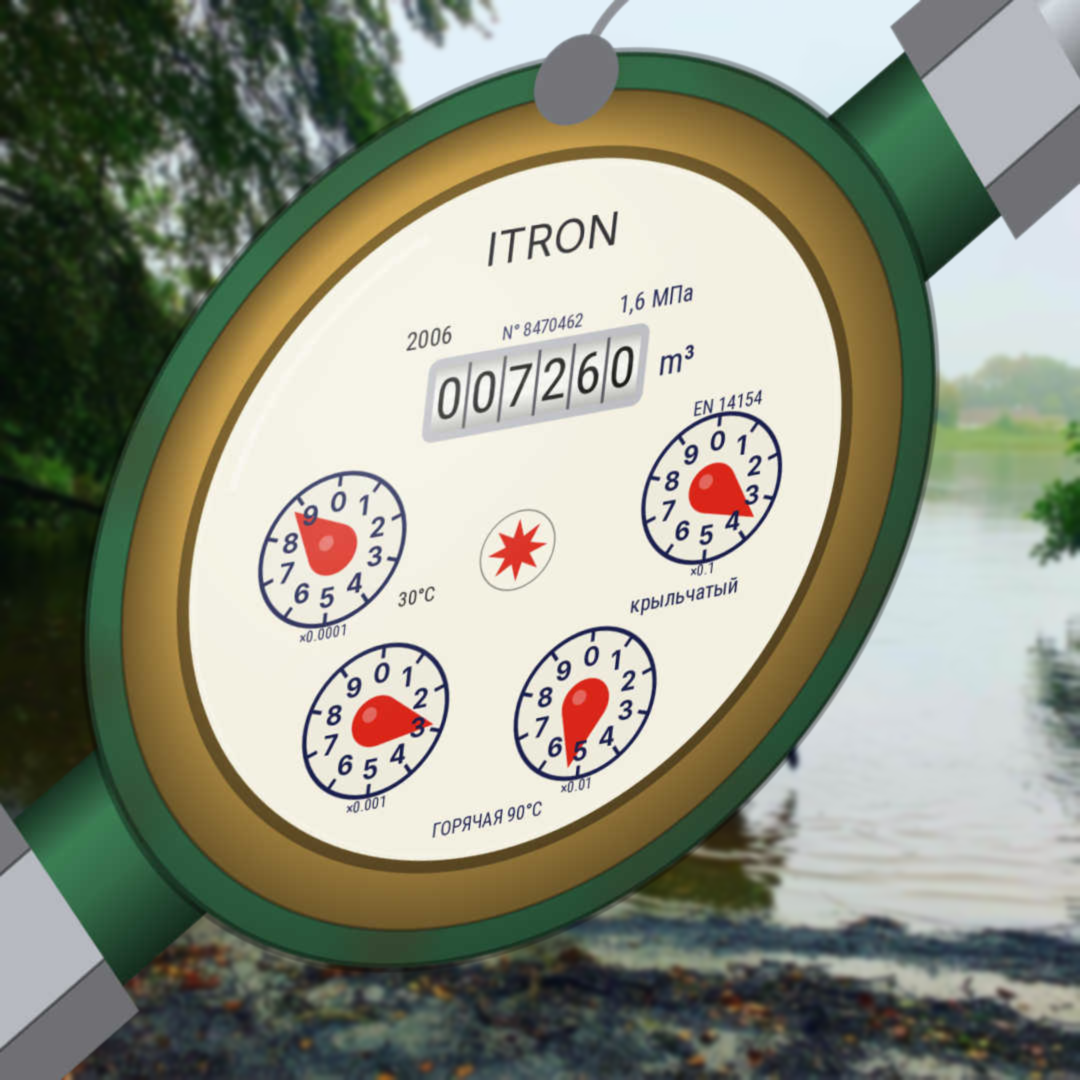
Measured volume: **7260.3528** m³
